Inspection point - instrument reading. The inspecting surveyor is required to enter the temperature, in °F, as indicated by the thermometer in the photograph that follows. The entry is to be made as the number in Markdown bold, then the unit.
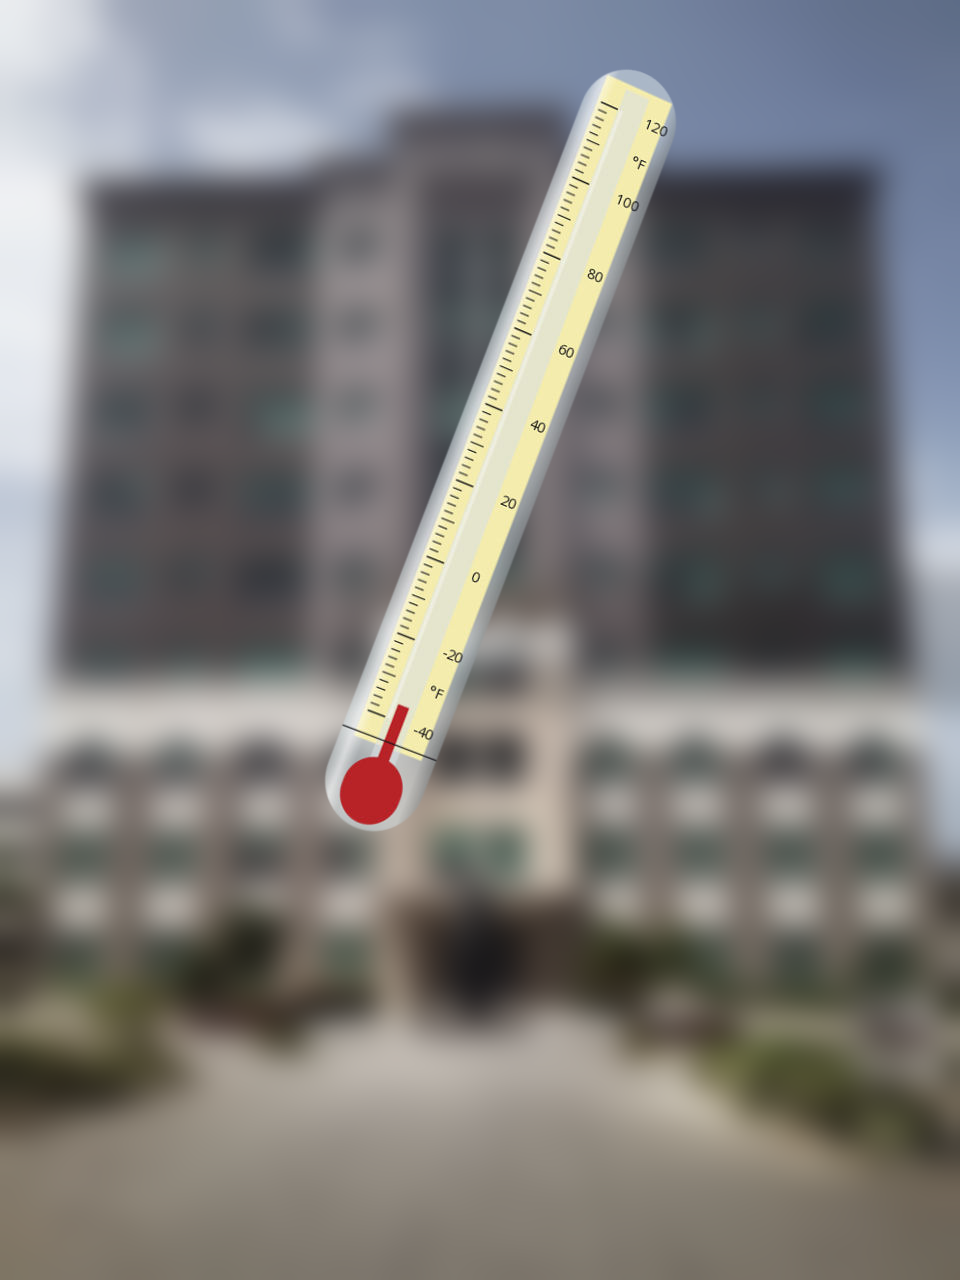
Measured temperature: **-36** °F
